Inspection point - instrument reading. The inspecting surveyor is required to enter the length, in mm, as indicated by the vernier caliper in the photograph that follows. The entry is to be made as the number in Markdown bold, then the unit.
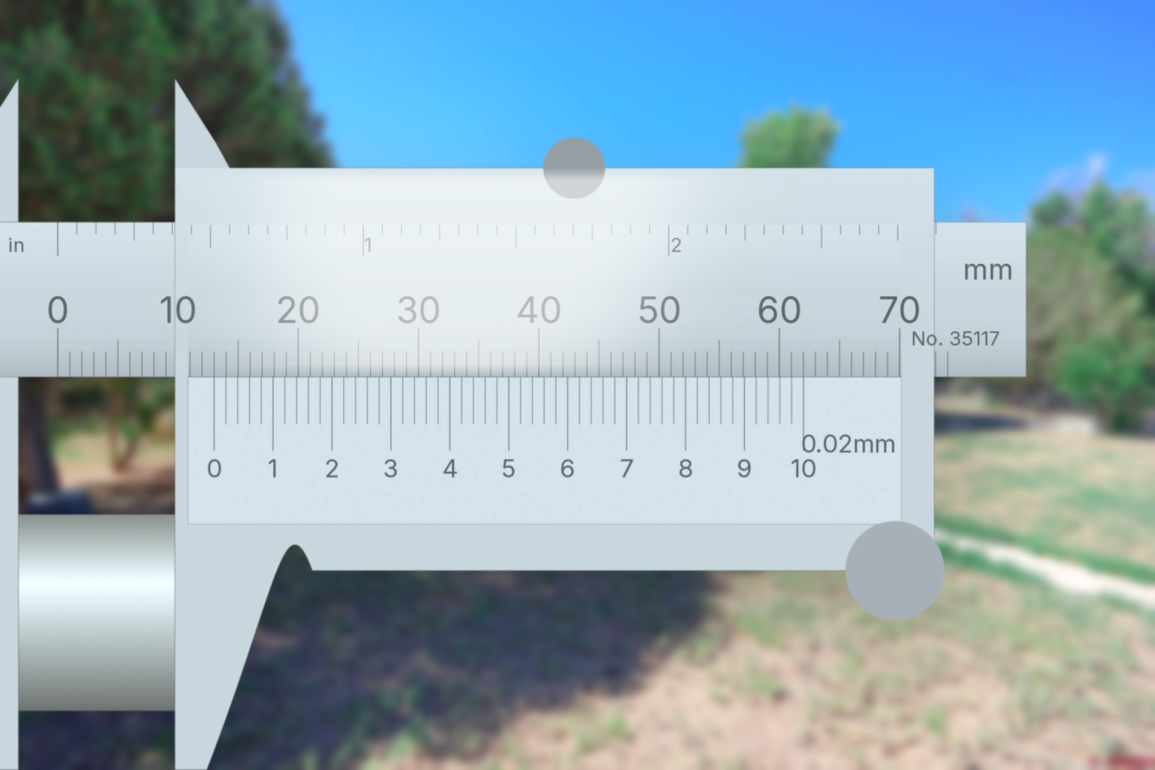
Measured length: **13.0** mm
